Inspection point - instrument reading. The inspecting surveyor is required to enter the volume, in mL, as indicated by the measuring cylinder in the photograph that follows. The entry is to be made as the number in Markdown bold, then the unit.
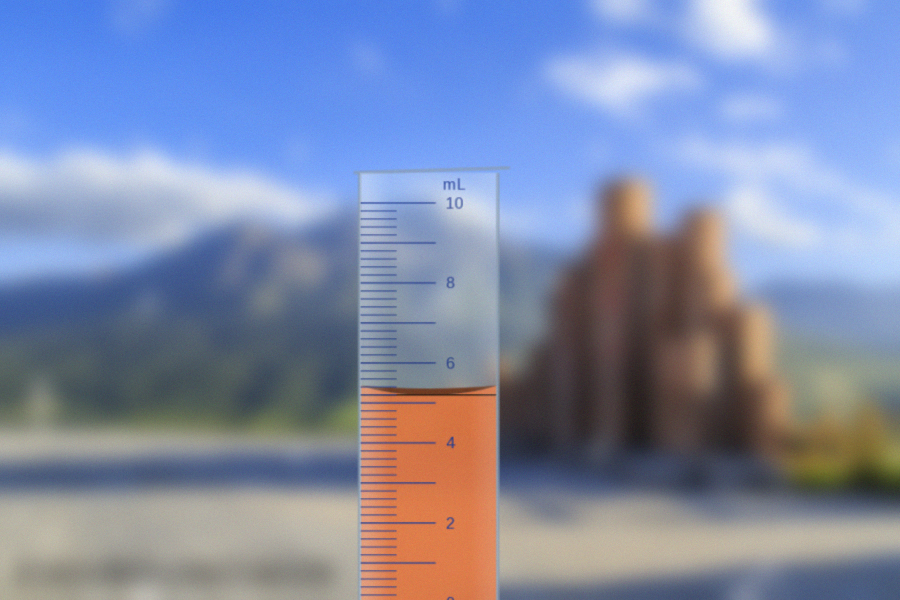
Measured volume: **5.2** mL
